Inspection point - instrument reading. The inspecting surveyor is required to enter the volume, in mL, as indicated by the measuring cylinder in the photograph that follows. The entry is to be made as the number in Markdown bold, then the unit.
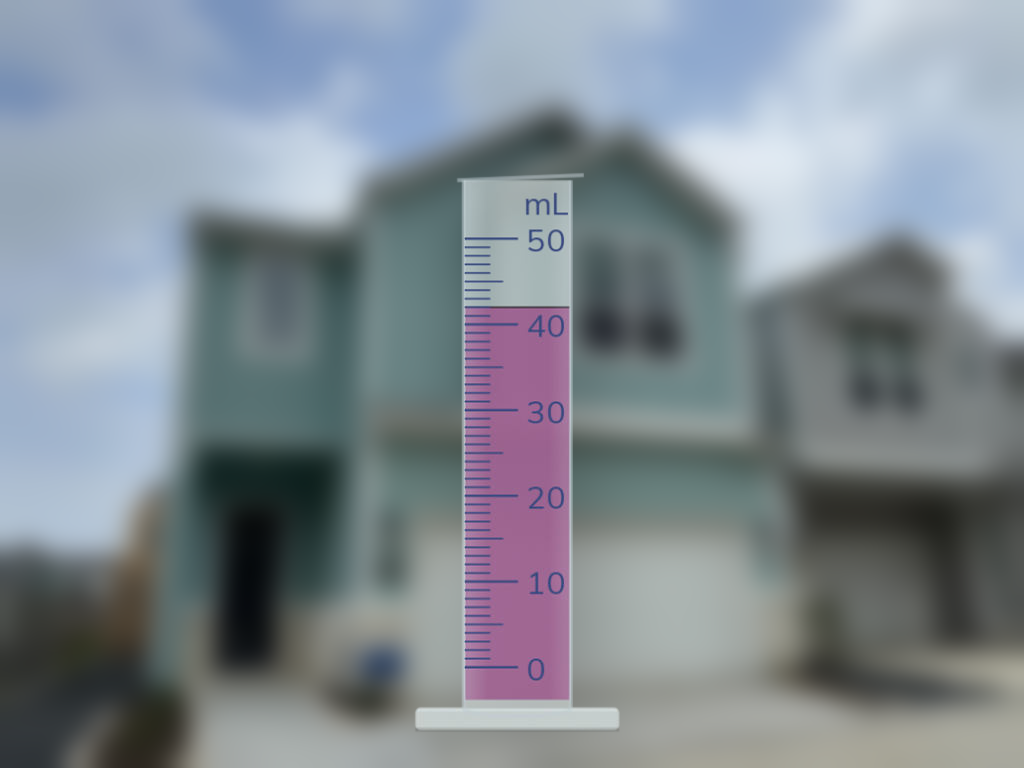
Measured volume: **42** mL
